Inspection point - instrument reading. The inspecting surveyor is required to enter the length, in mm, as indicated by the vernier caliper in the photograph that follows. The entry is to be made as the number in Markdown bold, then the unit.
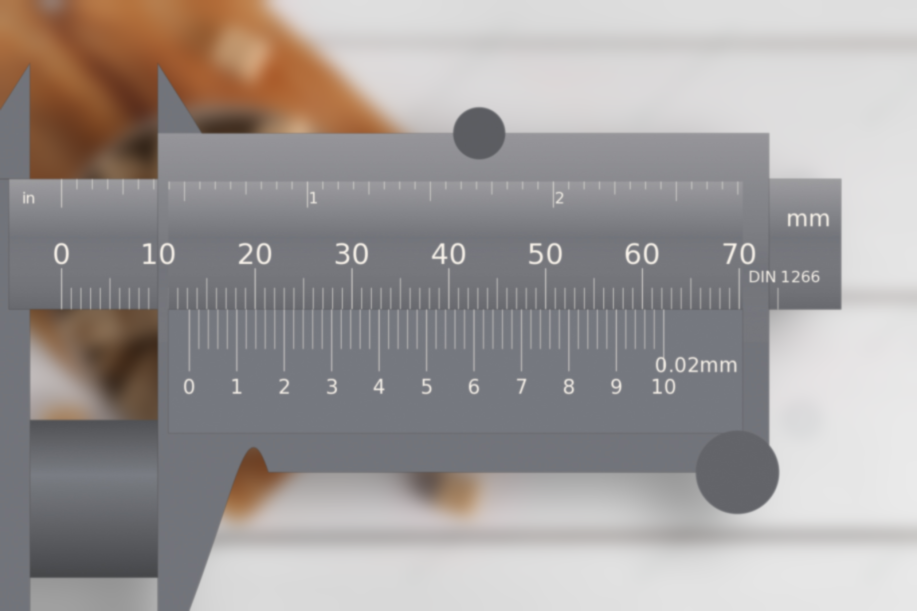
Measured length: **13.2** mm
